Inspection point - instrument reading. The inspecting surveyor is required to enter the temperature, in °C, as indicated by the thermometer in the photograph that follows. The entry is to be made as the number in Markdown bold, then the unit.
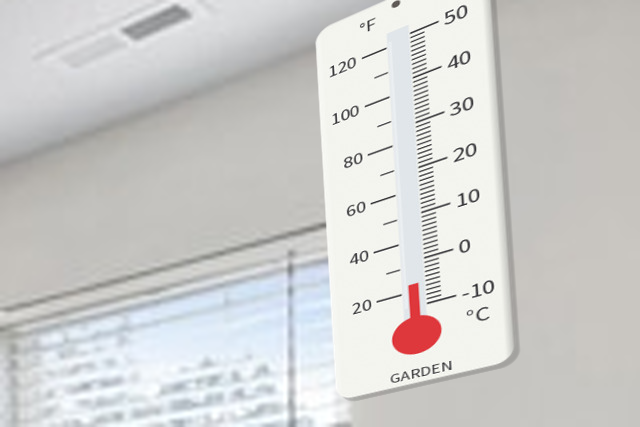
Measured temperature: **-5** °C
